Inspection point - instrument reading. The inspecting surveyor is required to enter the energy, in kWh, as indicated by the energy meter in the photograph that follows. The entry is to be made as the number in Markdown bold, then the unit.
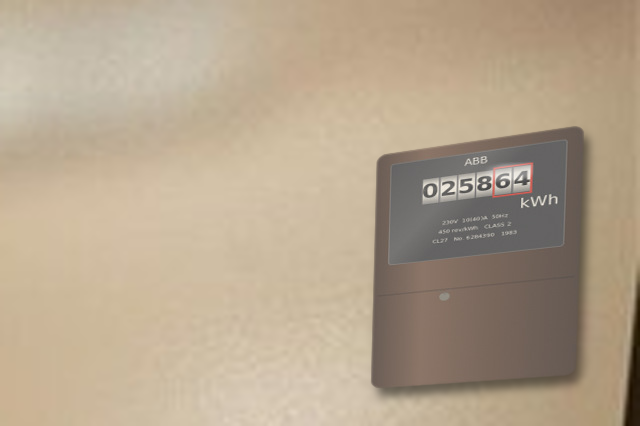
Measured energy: **258.64** kWh
